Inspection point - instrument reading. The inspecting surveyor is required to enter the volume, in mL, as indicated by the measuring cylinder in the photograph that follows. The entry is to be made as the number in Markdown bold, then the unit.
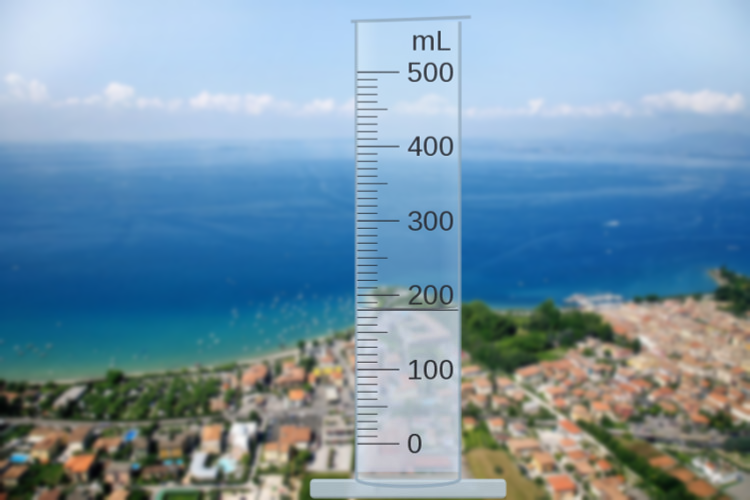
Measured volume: **180** mL
